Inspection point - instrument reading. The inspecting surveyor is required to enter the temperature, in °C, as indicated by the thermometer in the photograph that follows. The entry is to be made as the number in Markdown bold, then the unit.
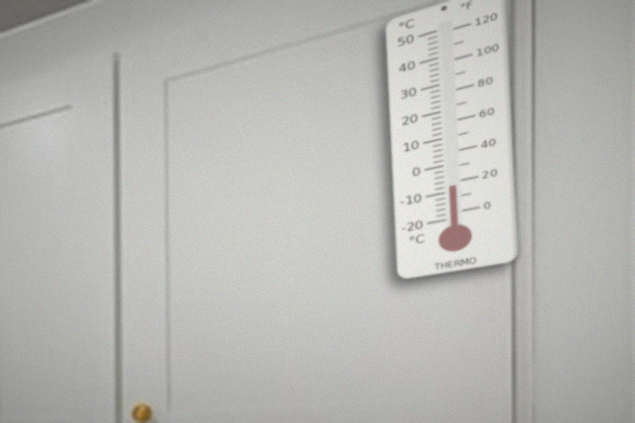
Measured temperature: **-8** °C
